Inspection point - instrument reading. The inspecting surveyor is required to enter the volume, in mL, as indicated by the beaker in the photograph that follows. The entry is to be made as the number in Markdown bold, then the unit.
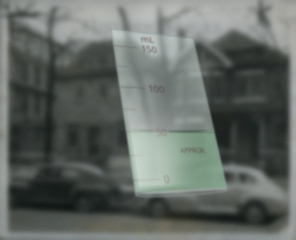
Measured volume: **50** mL
